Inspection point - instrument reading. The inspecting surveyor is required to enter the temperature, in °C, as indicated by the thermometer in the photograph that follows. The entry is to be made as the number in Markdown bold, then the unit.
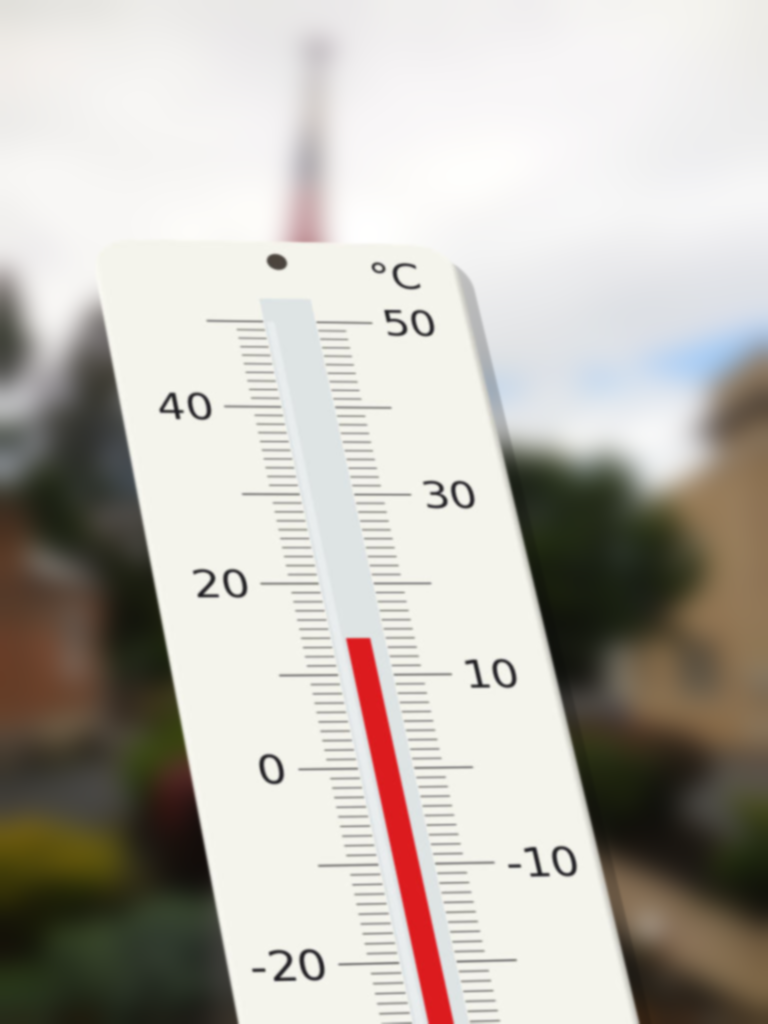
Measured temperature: **14** °C
